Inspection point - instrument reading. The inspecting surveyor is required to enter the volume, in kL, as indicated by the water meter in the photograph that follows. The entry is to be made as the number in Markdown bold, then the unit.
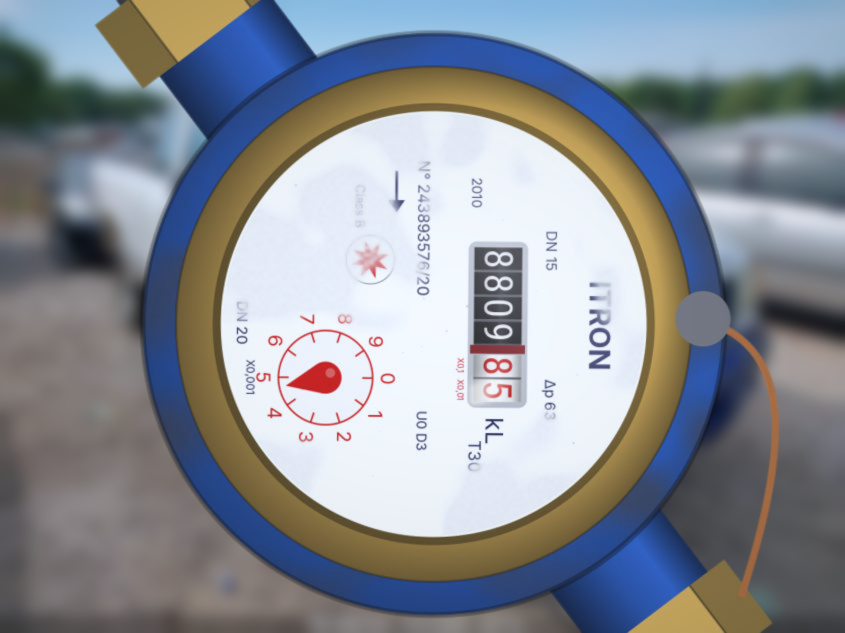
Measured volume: **8809.854** kL
